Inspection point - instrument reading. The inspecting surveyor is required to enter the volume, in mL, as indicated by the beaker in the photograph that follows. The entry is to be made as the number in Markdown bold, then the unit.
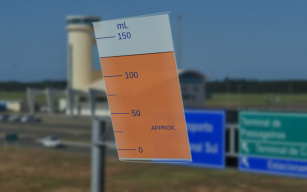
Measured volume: **125** mL
